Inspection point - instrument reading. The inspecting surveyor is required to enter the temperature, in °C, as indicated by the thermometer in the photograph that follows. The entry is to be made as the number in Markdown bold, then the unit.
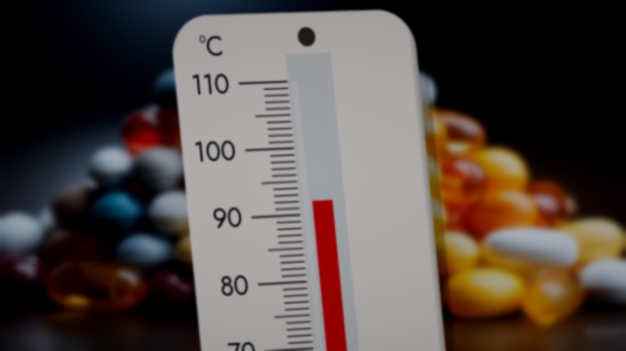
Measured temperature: **92** °C
